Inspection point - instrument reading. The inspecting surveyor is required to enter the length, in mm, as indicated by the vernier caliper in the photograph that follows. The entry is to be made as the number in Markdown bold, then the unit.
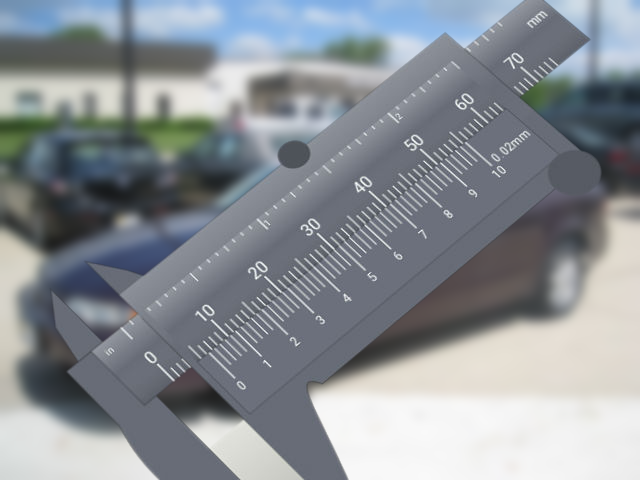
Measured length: **6.4** mm
